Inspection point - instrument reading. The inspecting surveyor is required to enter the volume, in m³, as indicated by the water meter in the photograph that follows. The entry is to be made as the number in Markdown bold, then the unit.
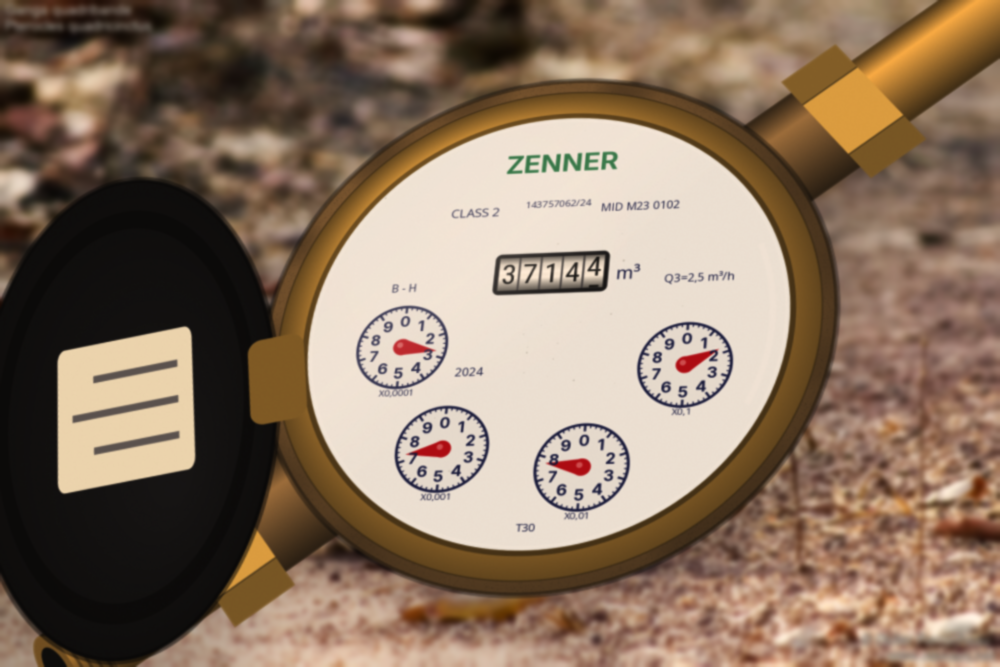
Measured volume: **37144.1772** m³
